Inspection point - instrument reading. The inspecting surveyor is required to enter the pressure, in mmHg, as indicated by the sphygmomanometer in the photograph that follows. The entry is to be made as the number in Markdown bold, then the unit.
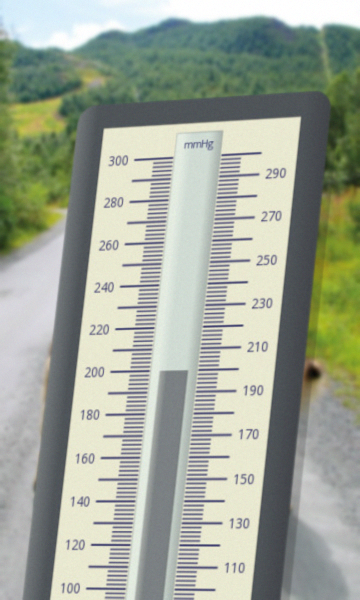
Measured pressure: **200** mmHg
